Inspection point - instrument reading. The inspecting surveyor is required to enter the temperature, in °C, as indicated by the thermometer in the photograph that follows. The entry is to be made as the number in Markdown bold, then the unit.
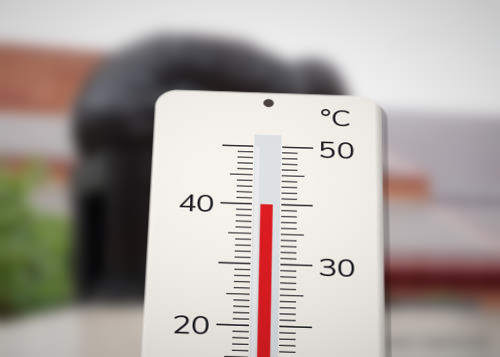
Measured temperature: **40** °C
